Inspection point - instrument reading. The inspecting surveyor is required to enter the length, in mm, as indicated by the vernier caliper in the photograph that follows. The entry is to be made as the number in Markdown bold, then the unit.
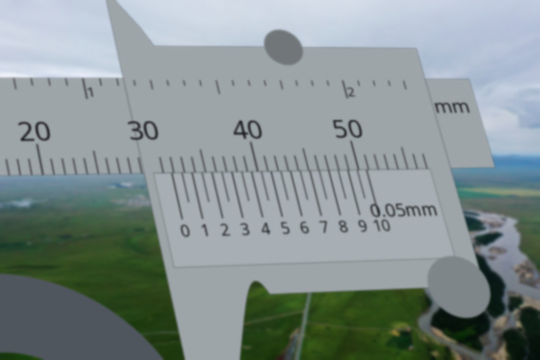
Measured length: **31.8** mm
